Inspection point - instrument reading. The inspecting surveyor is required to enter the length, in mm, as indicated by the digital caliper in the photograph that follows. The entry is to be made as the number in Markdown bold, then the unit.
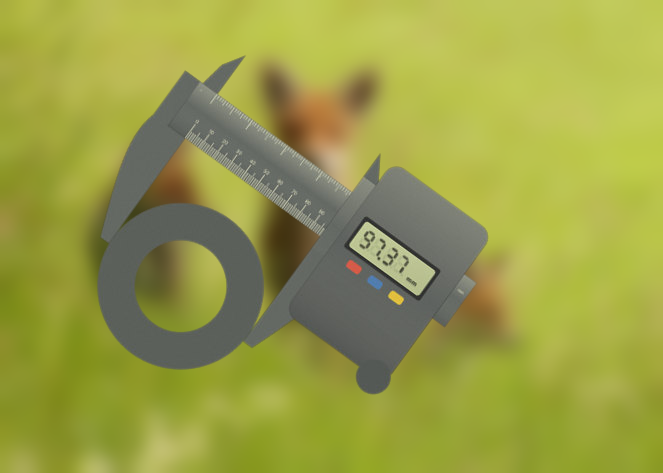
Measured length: **97.37** mm
